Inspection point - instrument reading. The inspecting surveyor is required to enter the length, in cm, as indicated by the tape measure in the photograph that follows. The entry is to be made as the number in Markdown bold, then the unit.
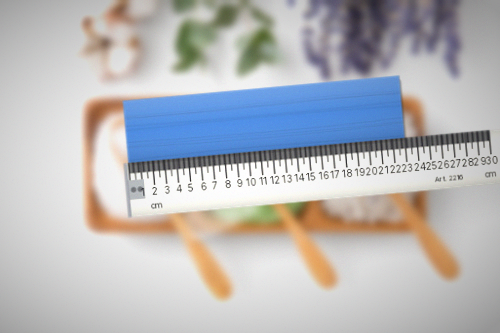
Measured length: **23** cm
